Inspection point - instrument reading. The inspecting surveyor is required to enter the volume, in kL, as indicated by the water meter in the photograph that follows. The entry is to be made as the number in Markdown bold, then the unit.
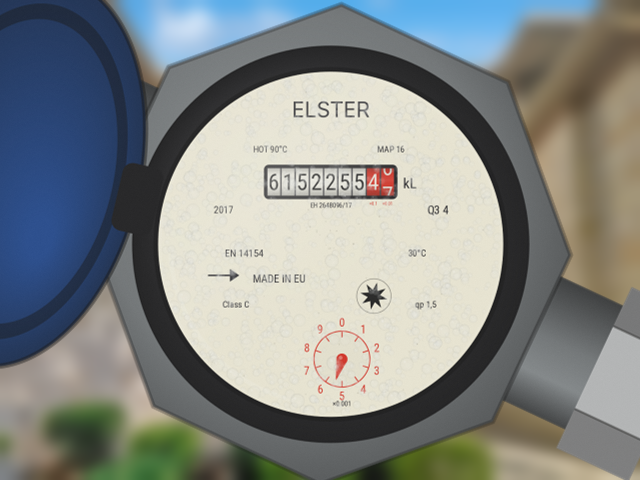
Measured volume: **6152255.465** kL
